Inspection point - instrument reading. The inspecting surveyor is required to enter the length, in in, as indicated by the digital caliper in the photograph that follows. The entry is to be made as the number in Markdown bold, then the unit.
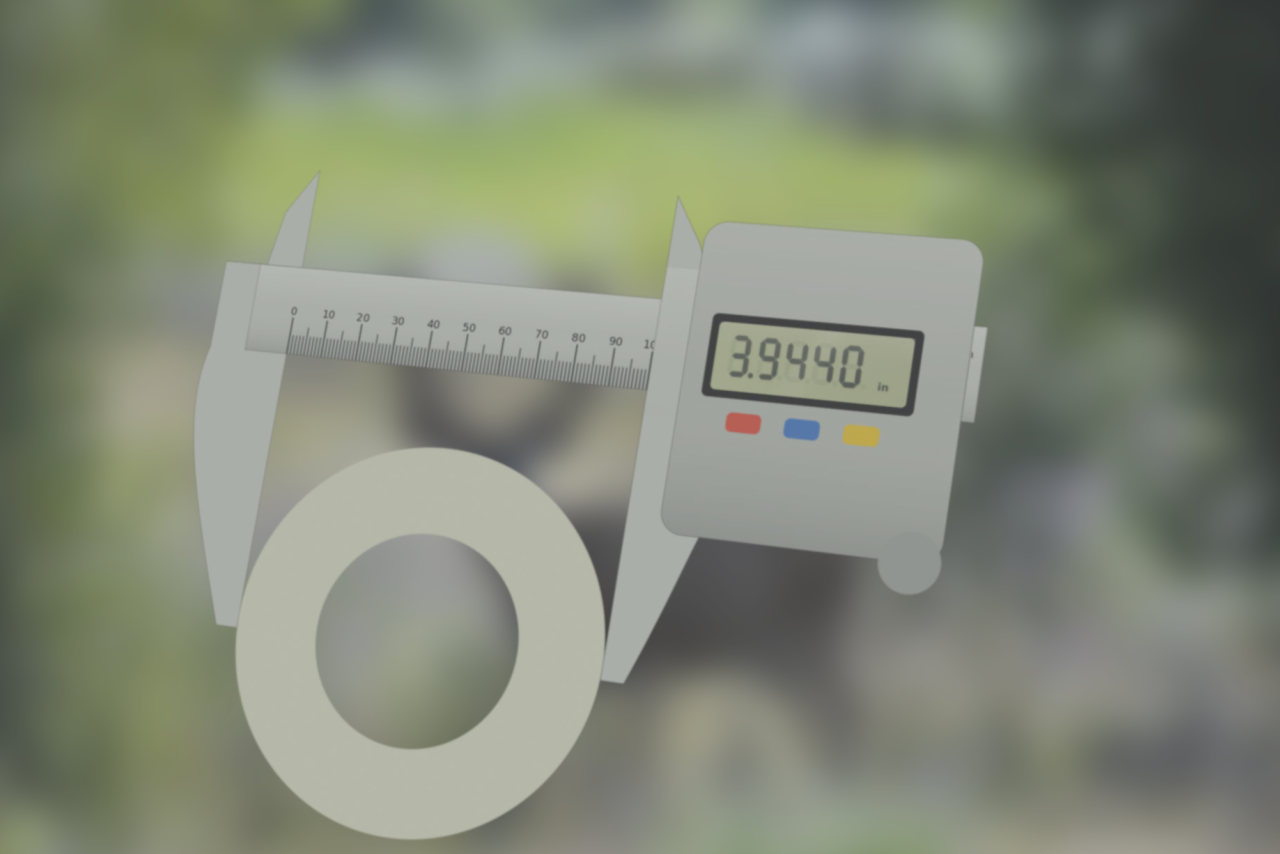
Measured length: **3.9440** in
